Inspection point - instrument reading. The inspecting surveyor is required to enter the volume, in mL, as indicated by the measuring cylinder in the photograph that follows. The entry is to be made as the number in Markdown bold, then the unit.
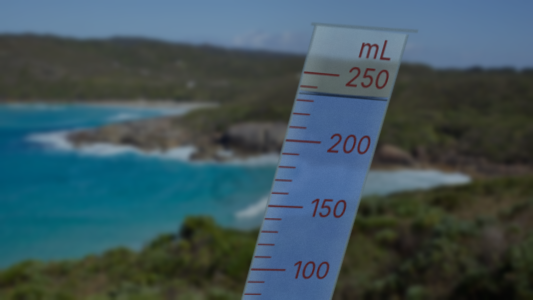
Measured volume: **235** mL
